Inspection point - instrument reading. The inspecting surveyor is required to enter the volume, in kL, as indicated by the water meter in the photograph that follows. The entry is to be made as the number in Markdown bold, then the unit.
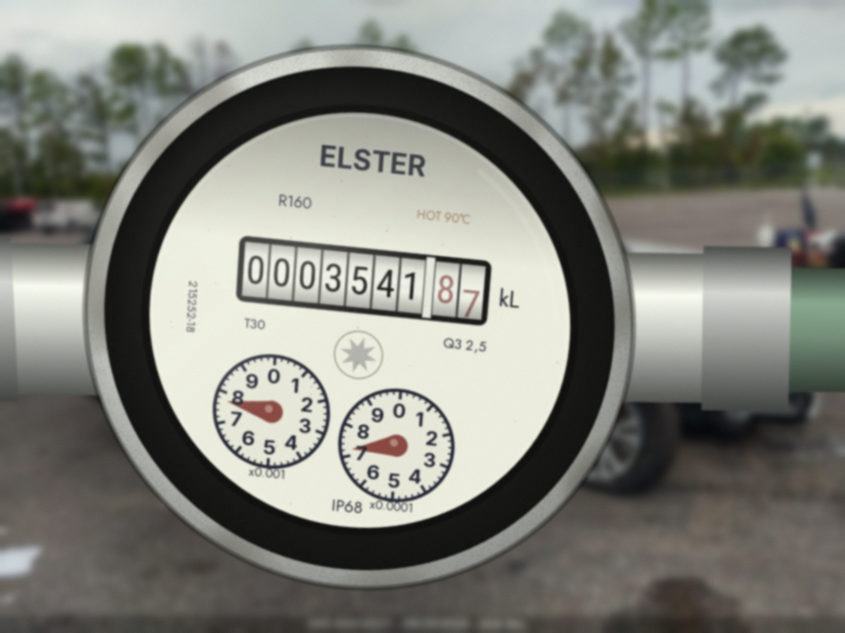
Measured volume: **3541.8677** kL
